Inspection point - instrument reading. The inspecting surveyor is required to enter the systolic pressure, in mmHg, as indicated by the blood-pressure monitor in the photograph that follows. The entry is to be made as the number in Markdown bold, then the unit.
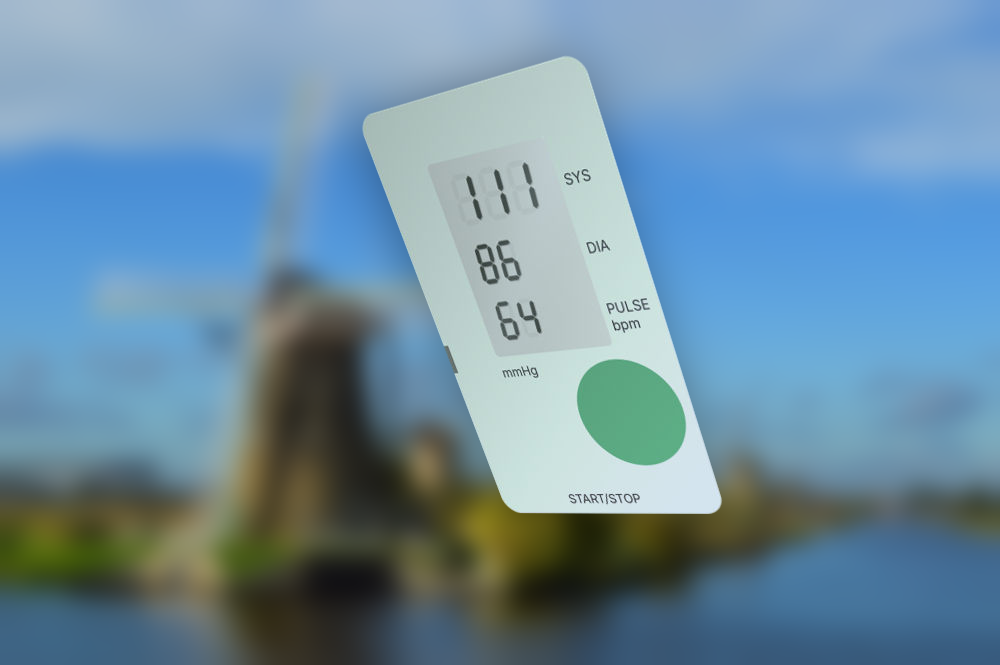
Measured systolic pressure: **111** mmHg
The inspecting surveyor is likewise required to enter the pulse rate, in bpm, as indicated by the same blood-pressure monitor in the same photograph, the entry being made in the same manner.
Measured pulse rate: **64** bpm
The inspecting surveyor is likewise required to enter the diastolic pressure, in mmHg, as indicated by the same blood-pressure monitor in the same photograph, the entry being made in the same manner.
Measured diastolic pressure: **86** mmHg
